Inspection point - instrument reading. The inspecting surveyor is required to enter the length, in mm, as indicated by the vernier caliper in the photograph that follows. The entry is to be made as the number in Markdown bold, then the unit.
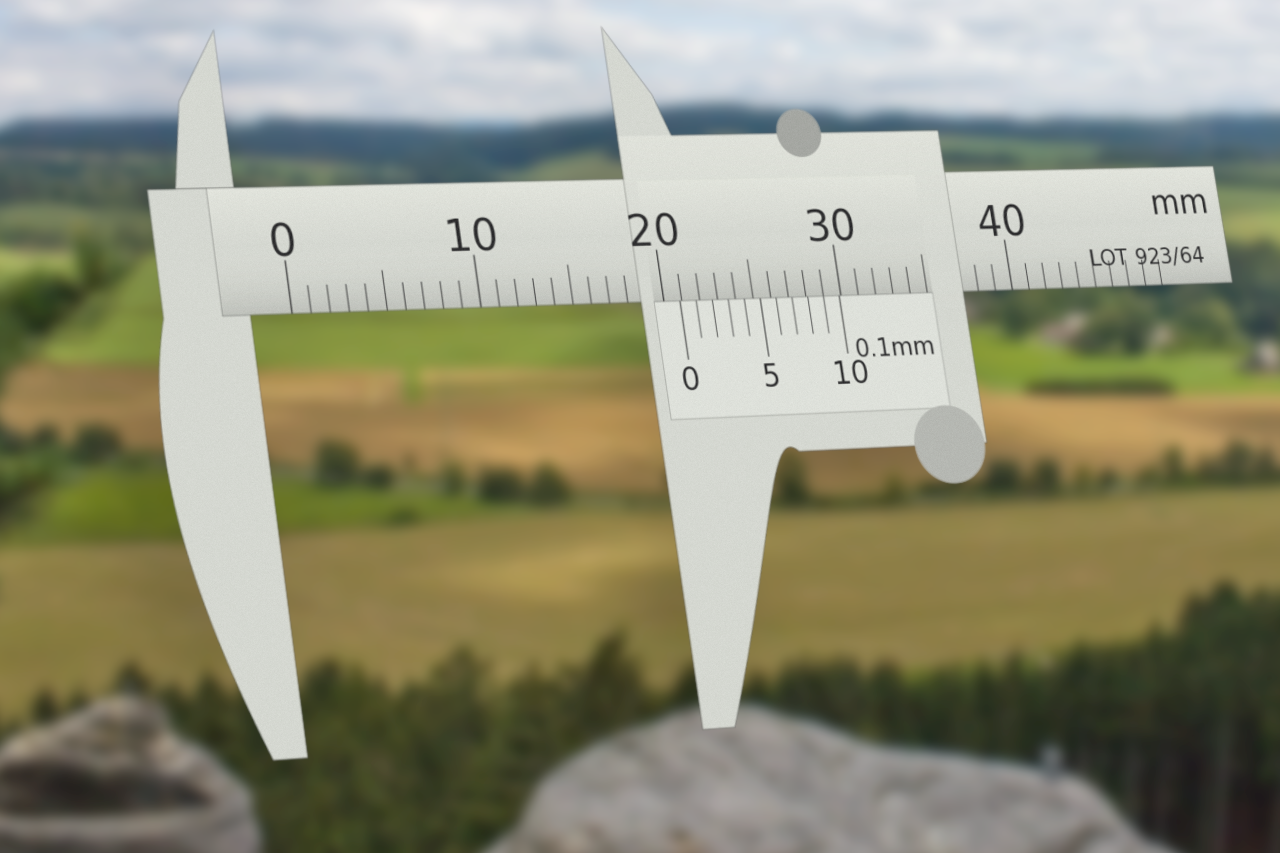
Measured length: **20.9** mm
